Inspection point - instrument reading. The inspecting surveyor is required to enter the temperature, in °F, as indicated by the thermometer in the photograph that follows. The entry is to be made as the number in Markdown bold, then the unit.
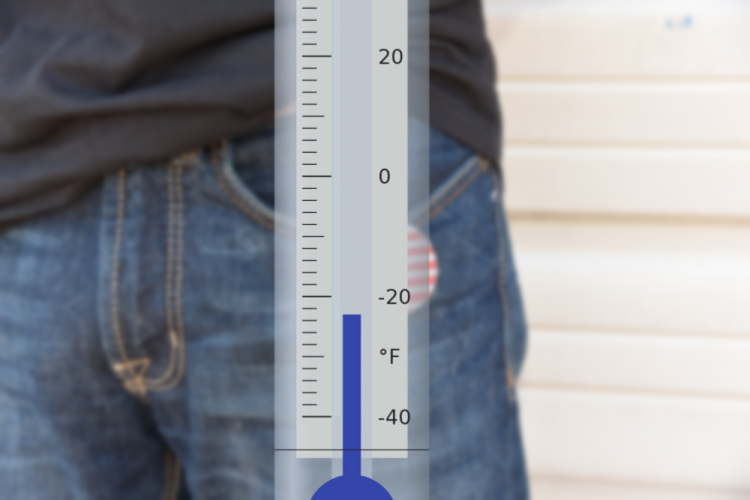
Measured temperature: **-23** °F
